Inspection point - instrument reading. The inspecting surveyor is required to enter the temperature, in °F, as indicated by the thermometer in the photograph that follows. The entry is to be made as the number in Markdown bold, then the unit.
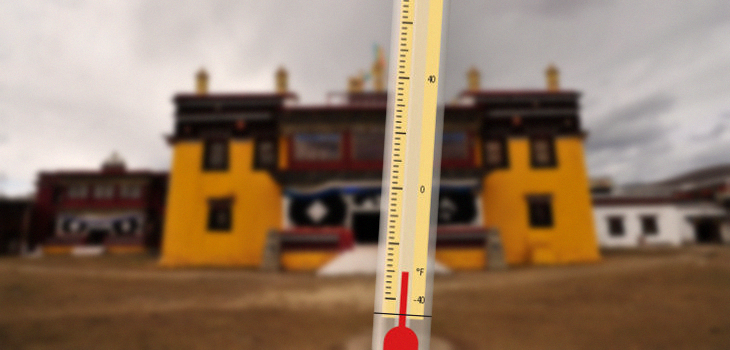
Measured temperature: **-30** °F
